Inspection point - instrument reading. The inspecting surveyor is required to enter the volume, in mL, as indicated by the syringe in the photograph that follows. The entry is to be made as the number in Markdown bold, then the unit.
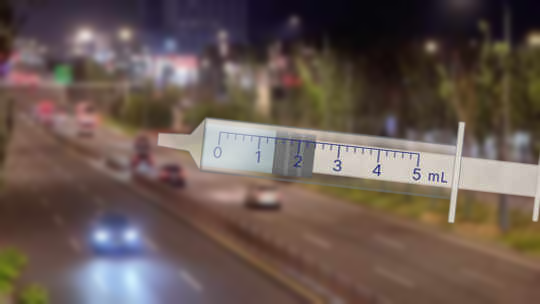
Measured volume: **1.4** mL
